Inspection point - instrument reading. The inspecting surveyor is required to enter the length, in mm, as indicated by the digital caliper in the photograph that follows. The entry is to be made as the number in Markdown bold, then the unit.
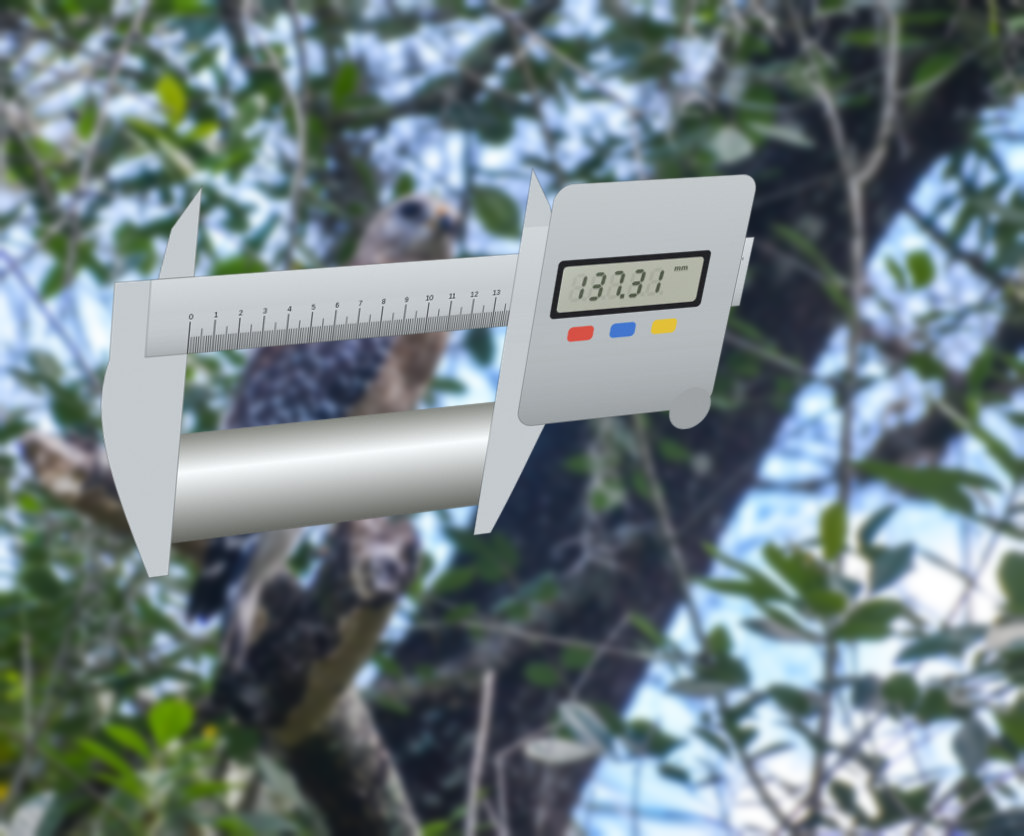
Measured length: **137.31** mm
